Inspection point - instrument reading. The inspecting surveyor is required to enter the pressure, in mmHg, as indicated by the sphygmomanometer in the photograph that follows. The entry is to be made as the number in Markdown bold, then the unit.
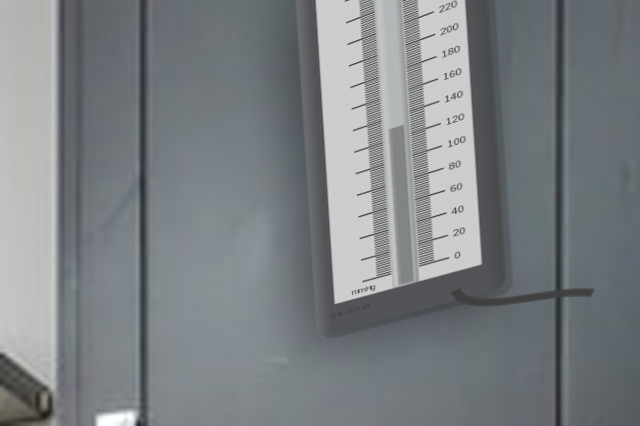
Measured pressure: **130** mmHg
